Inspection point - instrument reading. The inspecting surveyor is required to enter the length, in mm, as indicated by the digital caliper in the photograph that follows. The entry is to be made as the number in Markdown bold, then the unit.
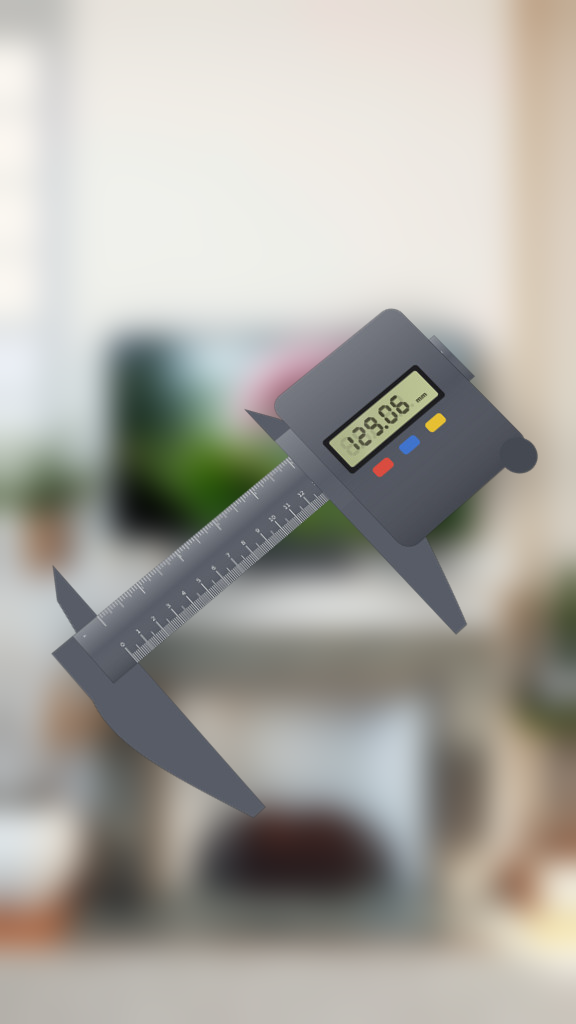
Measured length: **129.06** mm
